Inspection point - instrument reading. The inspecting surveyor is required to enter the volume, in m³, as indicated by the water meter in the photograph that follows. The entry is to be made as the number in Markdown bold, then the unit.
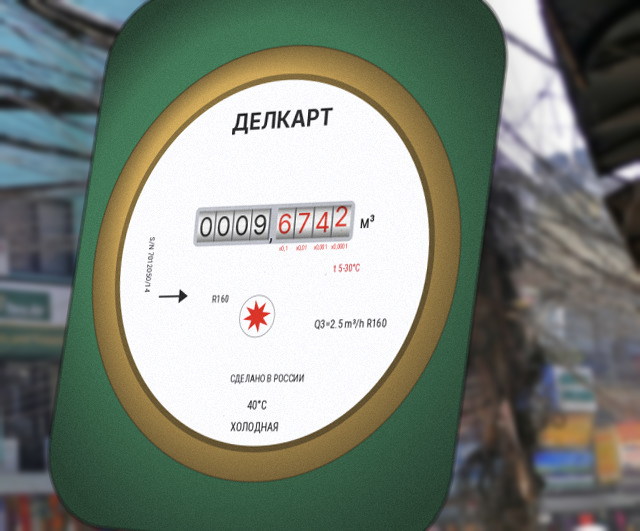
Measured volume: **9.6742** m³
